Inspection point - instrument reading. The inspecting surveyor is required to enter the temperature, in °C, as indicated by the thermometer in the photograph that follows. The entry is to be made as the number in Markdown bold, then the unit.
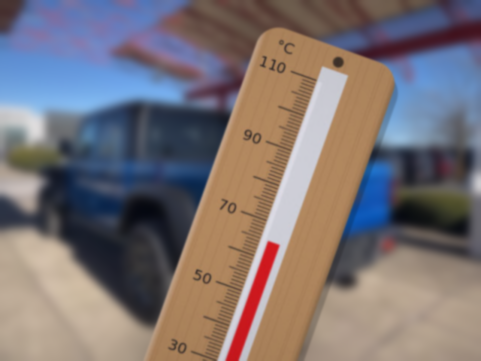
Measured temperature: **65** °C
